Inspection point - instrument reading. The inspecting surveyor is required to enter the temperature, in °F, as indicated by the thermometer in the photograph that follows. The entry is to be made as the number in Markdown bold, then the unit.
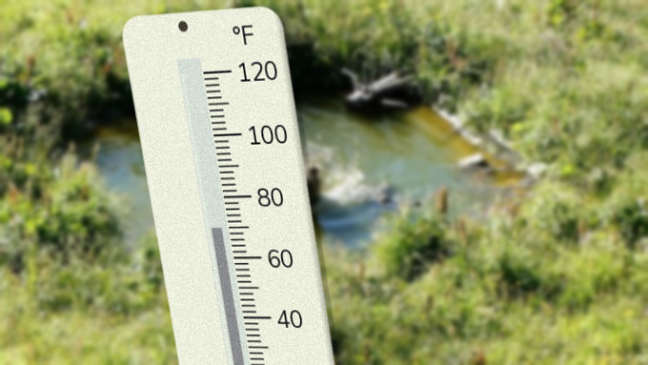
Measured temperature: **70** °F
